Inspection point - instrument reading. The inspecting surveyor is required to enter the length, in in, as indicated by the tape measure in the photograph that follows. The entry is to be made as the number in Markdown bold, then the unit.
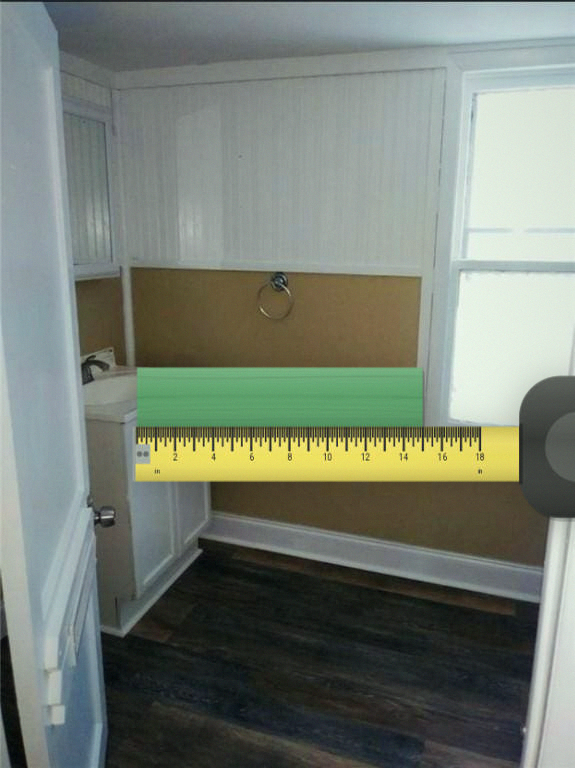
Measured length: **15** in
